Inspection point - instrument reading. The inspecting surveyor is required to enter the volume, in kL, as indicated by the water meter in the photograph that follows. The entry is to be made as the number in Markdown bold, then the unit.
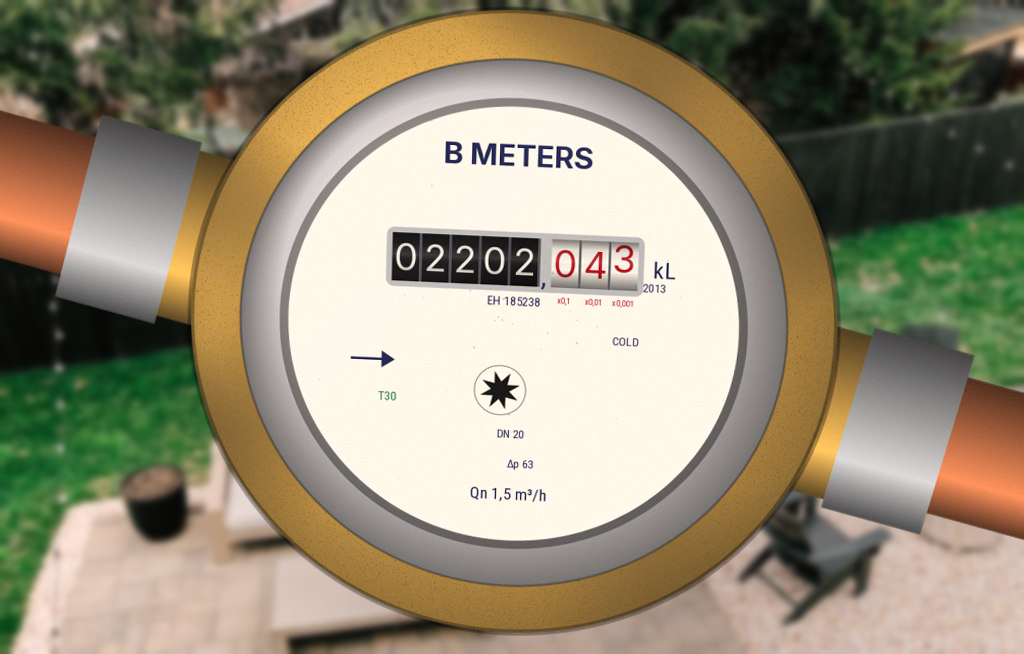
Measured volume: **2202.043** kL
